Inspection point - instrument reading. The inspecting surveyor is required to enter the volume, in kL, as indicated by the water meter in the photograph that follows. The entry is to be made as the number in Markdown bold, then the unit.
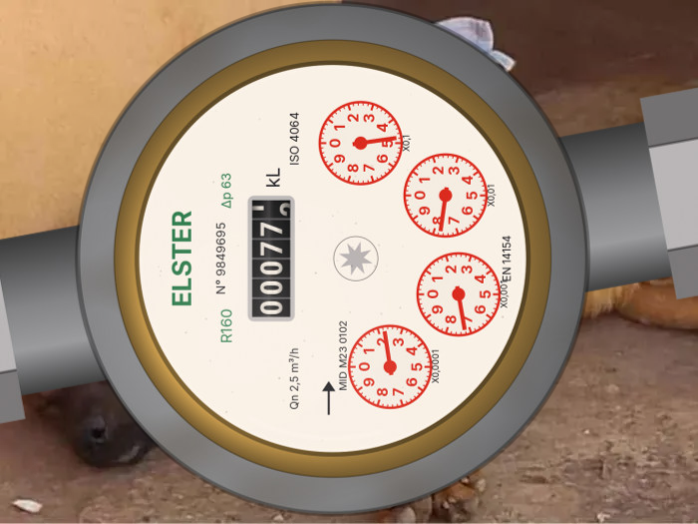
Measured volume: **771.4772** kL
